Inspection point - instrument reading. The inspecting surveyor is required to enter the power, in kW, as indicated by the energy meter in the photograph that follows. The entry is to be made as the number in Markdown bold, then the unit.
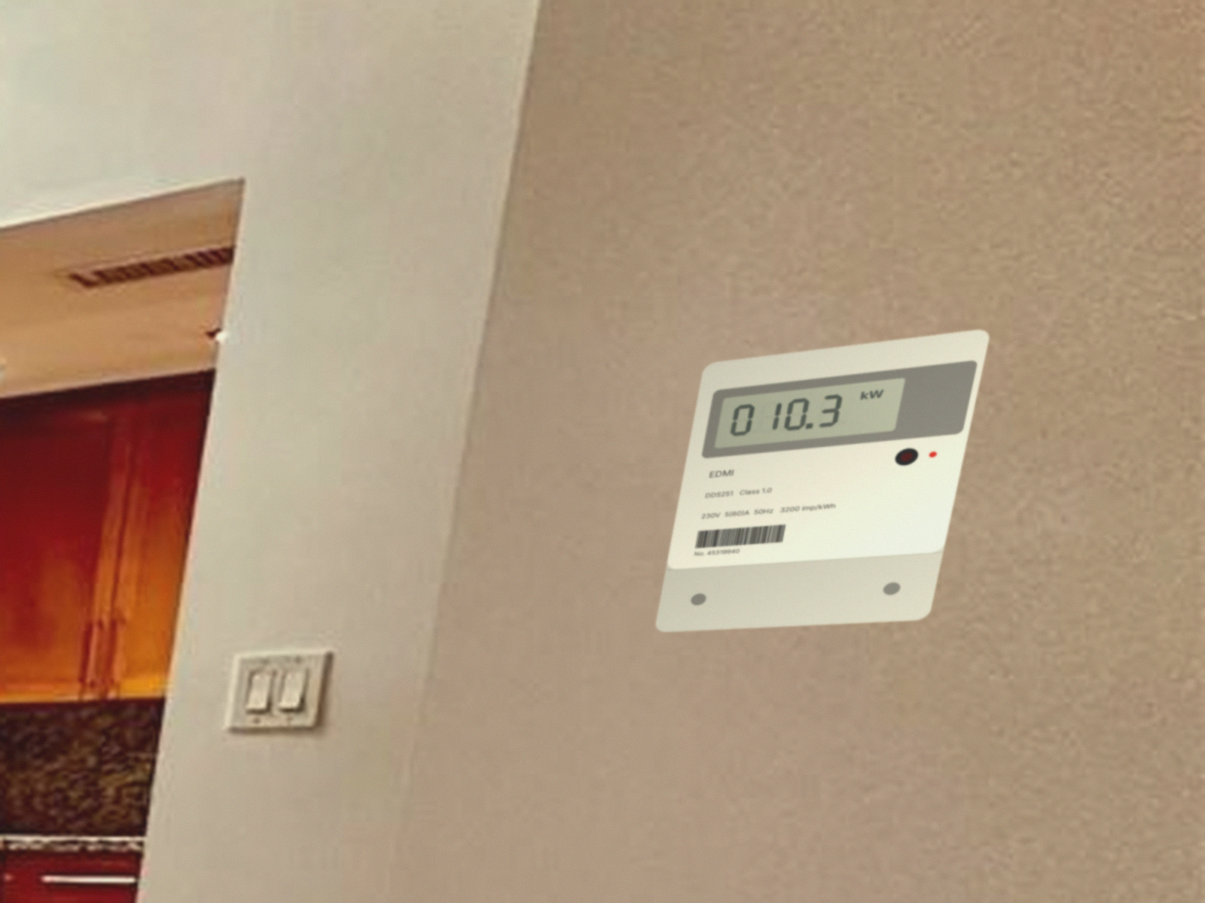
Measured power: **10.3** kW
